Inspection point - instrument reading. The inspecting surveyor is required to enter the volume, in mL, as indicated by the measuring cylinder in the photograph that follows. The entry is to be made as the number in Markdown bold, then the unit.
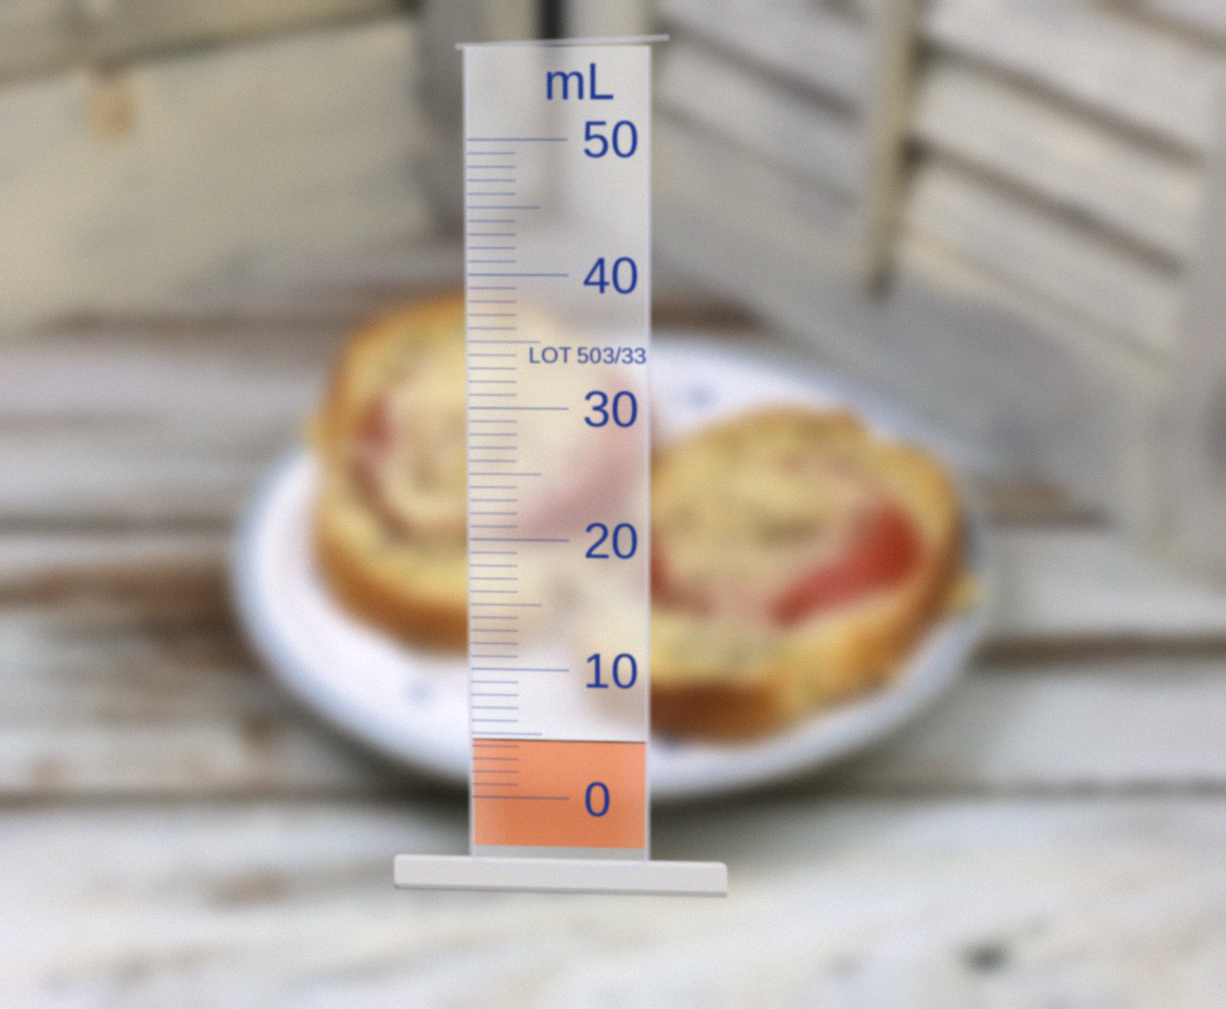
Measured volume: **4.5** mL
